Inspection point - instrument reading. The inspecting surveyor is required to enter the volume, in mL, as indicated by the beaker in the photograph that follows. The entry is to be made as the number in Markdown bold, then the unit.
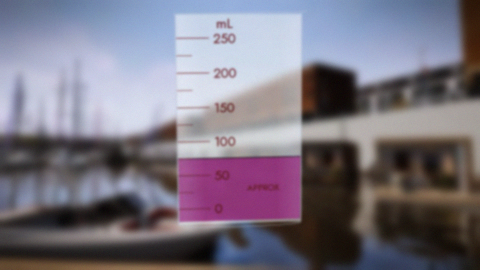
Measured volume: **75** mL
